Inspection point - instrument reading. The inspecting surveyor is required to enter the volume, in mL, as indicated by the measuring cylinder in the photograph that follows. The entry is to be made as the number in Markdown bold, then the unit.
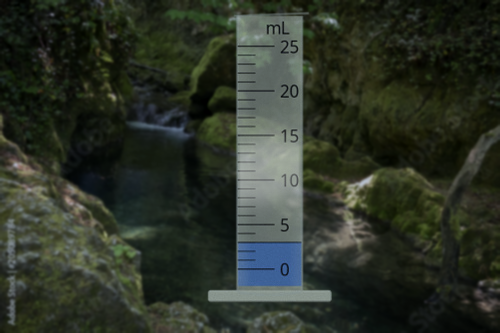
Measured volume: **3** mL
